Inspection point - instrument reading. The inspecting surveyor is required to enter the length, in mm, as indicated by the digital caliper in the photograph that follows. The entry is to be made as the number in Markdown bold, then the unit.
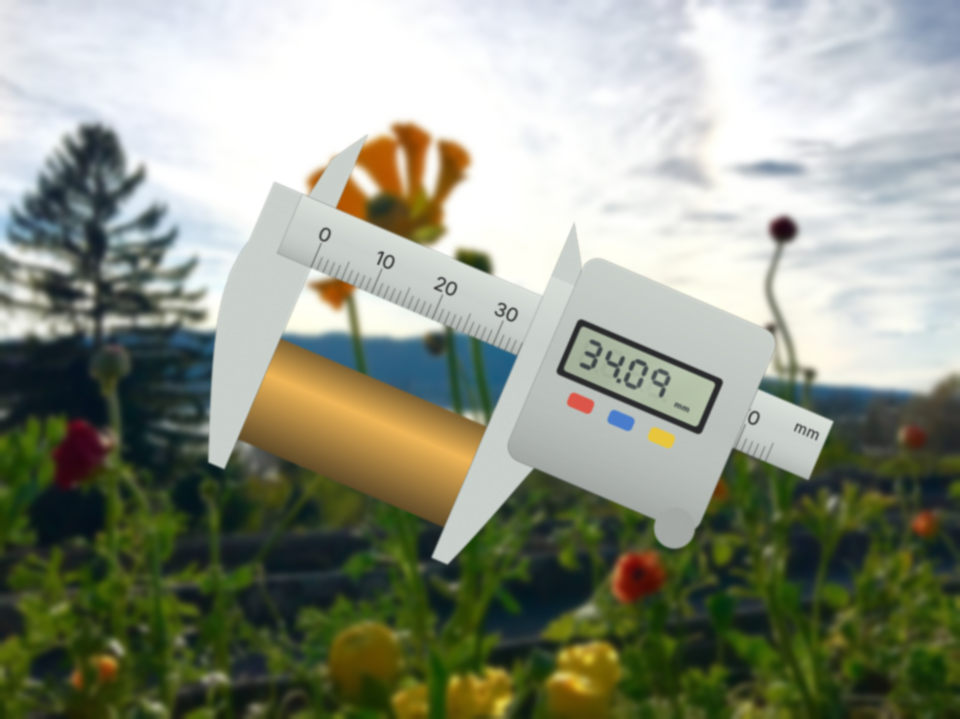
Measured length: **34.09** mm
